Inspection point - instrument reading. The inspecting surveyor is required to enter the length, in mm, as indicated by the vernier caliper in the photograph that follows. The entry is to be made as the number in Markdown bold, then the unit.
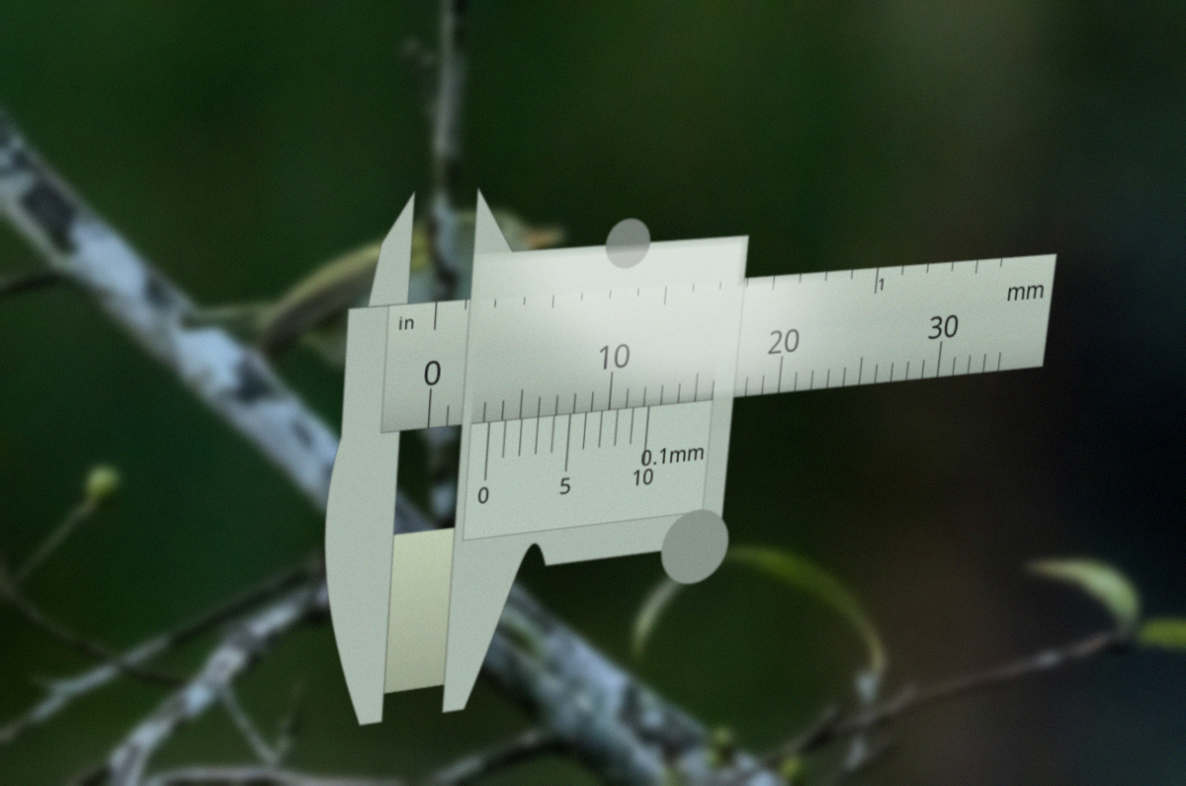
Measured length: **3.3** mm
